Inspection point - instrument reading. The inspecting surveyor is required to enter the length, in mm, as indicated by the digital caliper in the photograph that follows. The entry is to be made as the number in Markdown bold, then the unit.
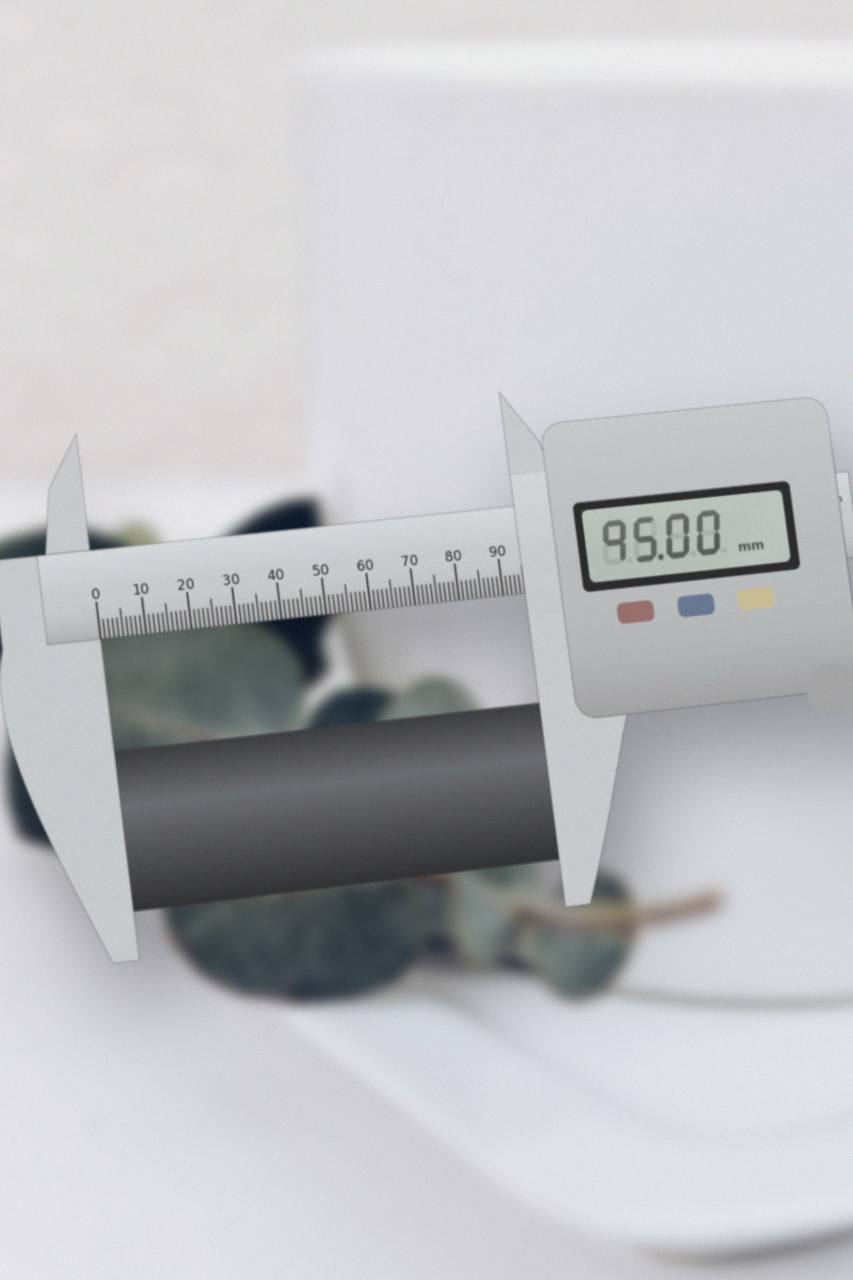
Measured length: **95.00** mm
